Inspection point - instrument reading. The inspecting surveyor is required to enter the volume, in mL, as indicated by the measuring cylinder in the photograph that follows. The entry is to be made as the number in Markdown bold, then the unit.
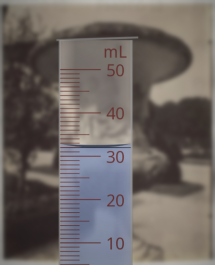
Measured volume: **32** mL
